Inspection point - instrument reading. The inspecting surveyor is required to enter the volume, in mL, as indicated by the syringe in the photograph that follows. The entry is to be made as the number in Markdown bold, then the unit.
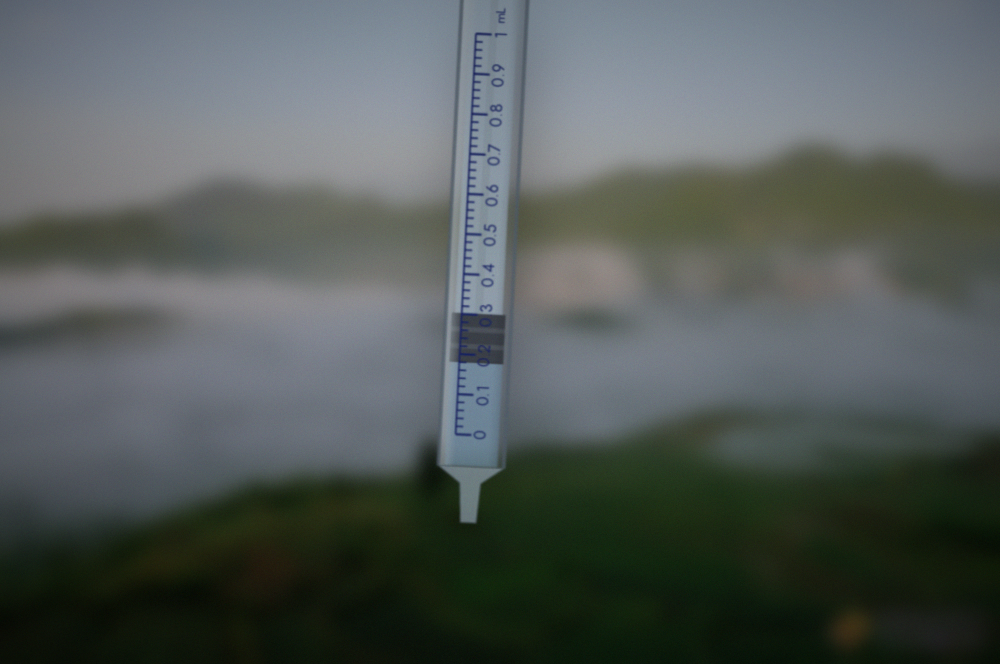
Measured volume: **0.18** mL
